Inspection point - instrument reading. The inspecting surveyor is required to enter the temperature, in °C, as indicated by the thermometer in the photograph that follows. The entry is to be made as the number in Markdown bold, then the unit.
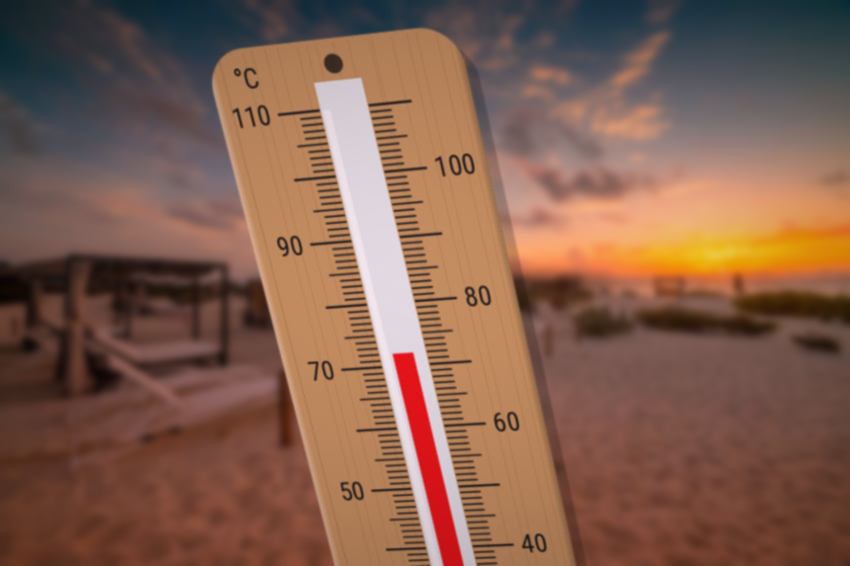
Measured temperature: **72** °C
